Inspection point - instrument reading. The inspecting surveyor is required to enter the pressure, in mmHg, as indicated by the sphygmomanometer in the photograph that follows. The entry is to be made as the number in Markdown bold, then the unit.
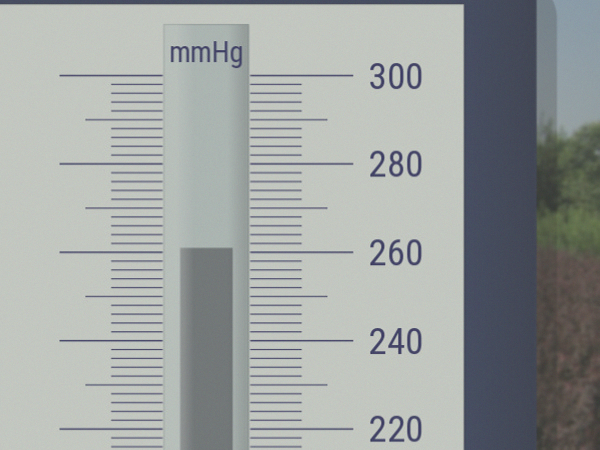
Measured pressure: **261** mmHg
